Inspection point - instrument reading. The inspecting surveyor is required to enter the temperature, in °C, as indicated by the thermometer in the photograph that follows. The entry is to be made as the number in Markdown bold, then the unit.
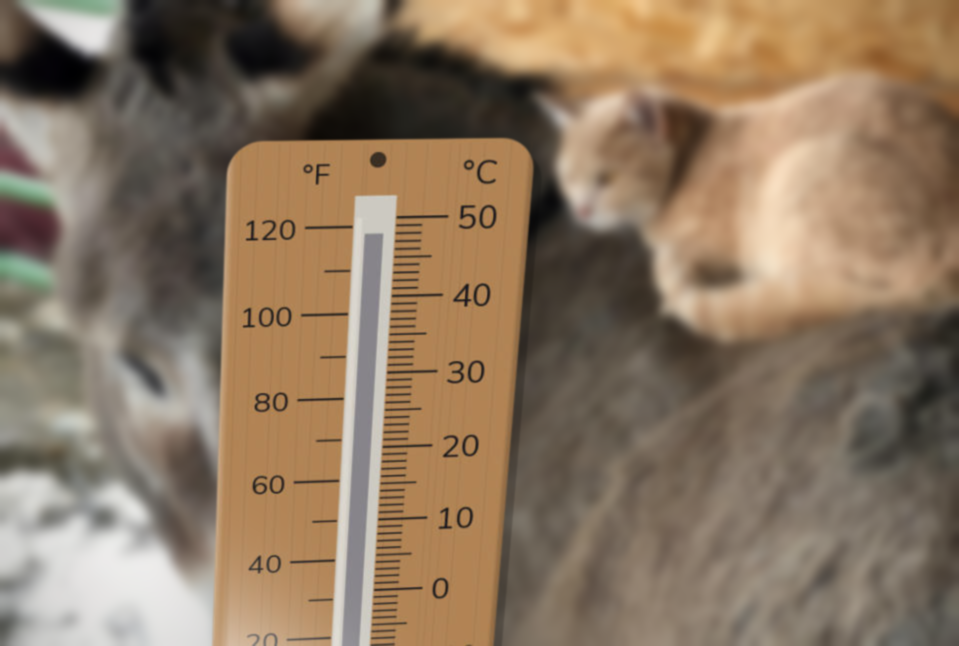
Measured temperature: **48** °C
